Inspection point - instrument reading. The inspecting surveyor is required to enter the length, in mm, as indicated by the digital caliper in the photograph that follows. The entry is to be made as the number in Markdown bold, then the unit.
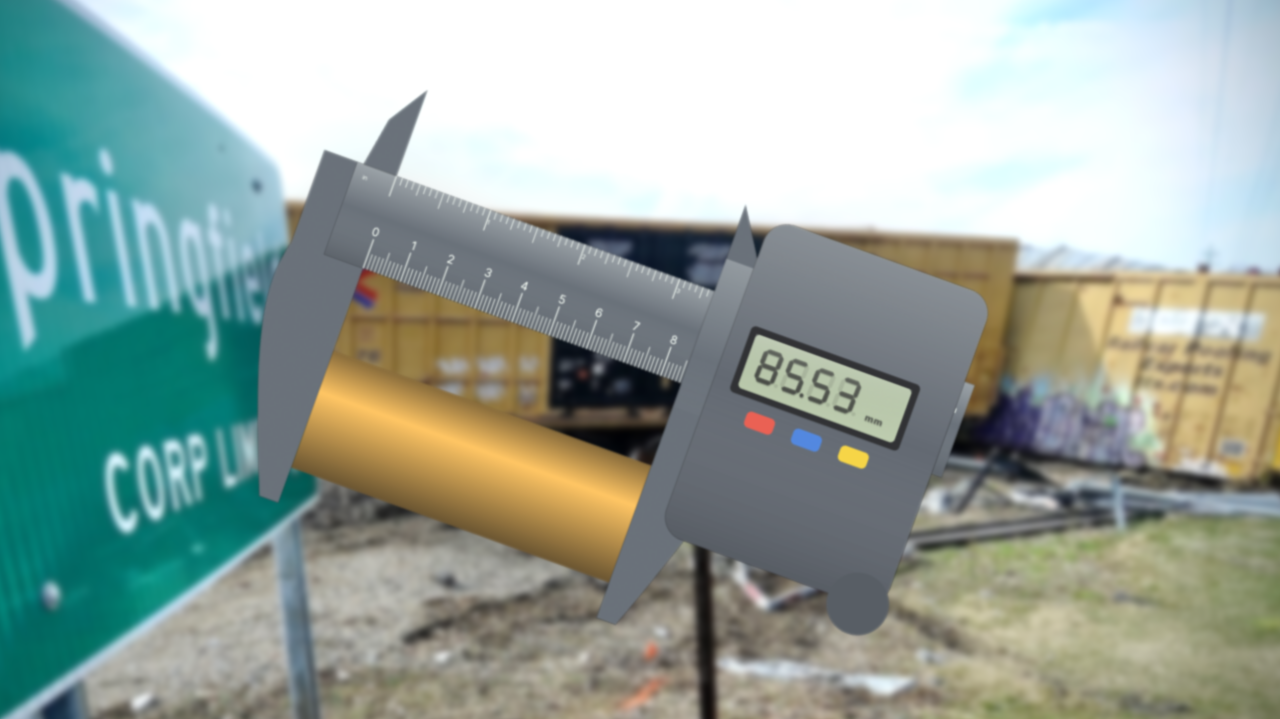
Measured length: **85.53** mm
